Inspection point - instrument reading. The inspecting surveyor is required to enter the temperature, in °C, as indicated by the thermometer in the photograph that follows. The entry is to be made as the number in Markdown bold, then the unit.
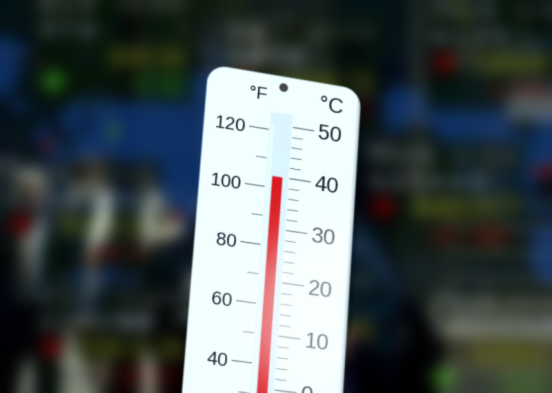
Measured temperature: **40** °C
